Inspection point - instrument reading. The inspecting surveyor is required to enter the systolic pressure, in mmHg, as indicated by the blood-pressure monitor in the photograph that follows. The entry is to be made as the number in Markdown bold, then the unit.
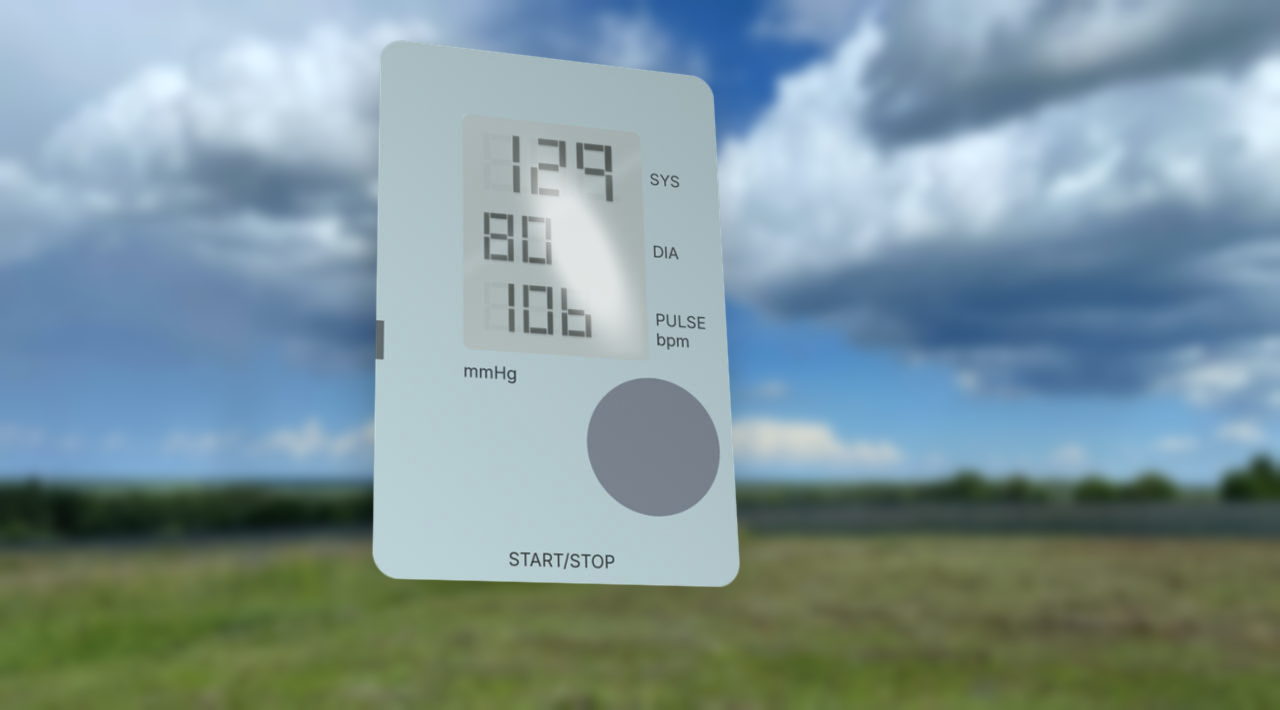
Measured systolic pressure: **129** mmHg
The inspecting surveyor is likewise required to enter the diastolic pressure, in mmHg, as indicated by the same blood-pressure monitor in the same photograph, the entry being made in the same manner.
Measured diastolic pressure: **80** mmHg
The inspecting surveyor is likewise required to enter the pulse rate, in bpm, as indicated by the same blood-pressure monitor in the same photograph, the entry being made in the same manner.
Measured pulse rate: **106** bpm
